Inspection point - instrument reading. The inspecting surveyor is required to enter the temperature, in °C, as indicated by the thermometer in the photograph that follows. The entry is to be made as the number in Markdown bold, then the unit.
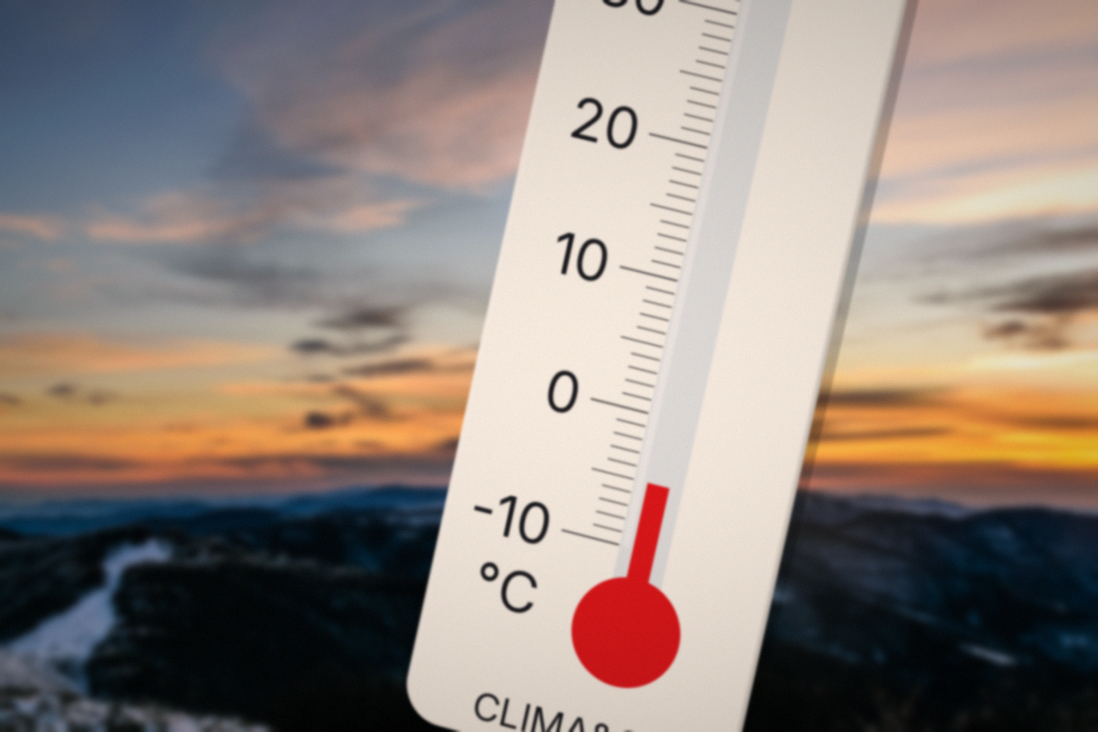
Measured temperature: **-5** °C
